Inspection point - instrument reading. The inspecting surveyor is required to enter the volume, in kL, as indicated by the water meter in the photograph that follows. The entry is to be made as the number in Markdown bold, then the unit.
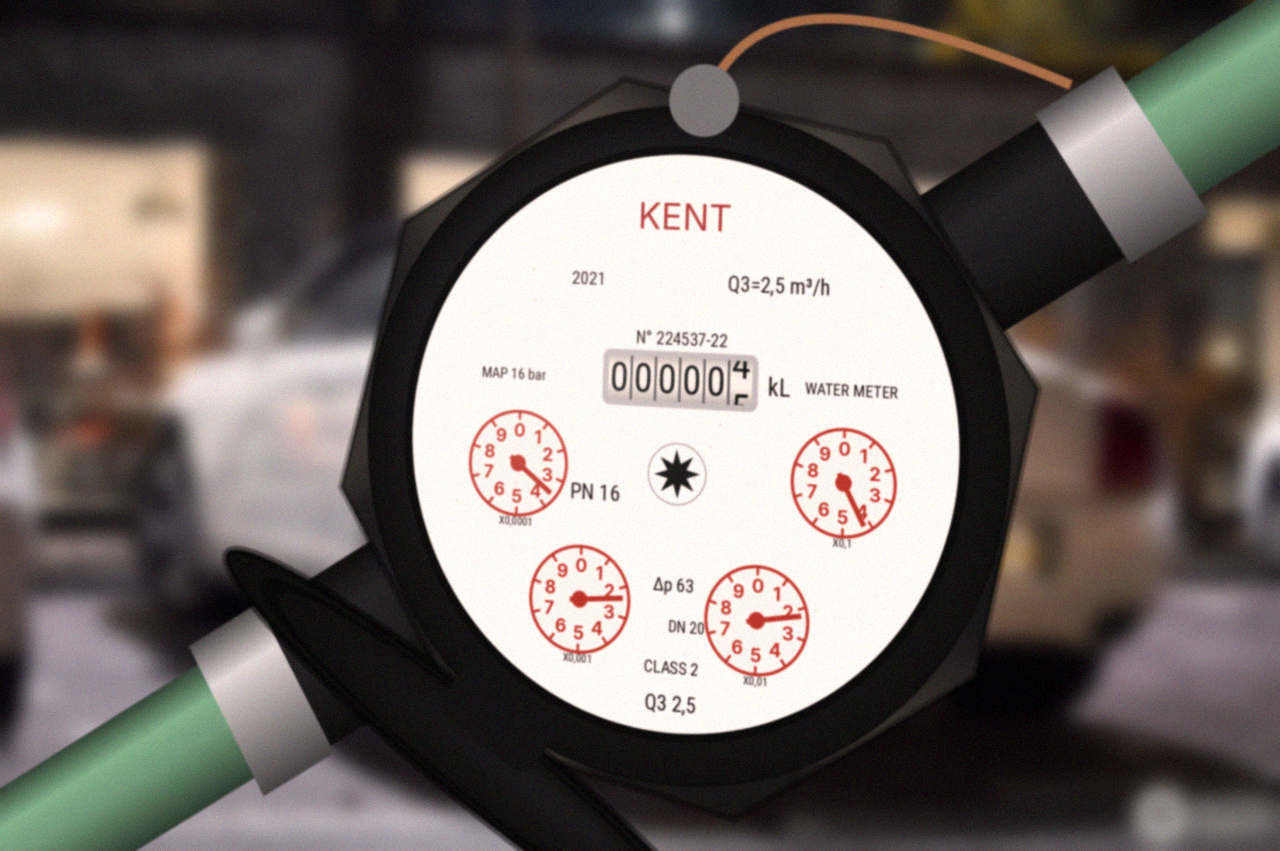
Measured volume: **4.4223** kL
